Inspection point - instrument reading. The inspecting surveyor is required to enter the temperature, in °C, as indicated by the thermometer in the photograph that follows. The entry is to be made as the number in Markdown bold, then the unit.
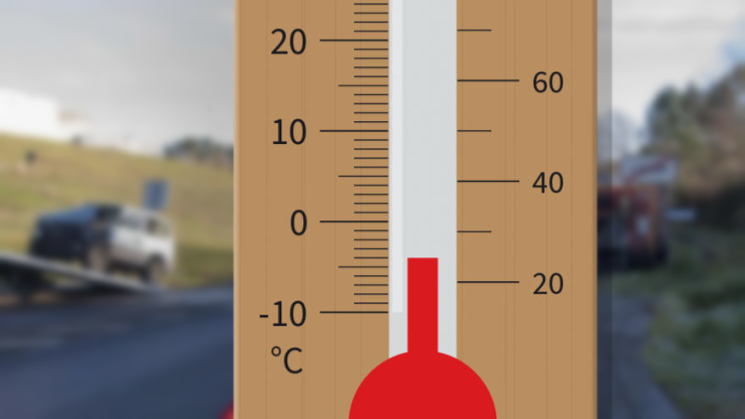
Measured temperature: **-4** °C
